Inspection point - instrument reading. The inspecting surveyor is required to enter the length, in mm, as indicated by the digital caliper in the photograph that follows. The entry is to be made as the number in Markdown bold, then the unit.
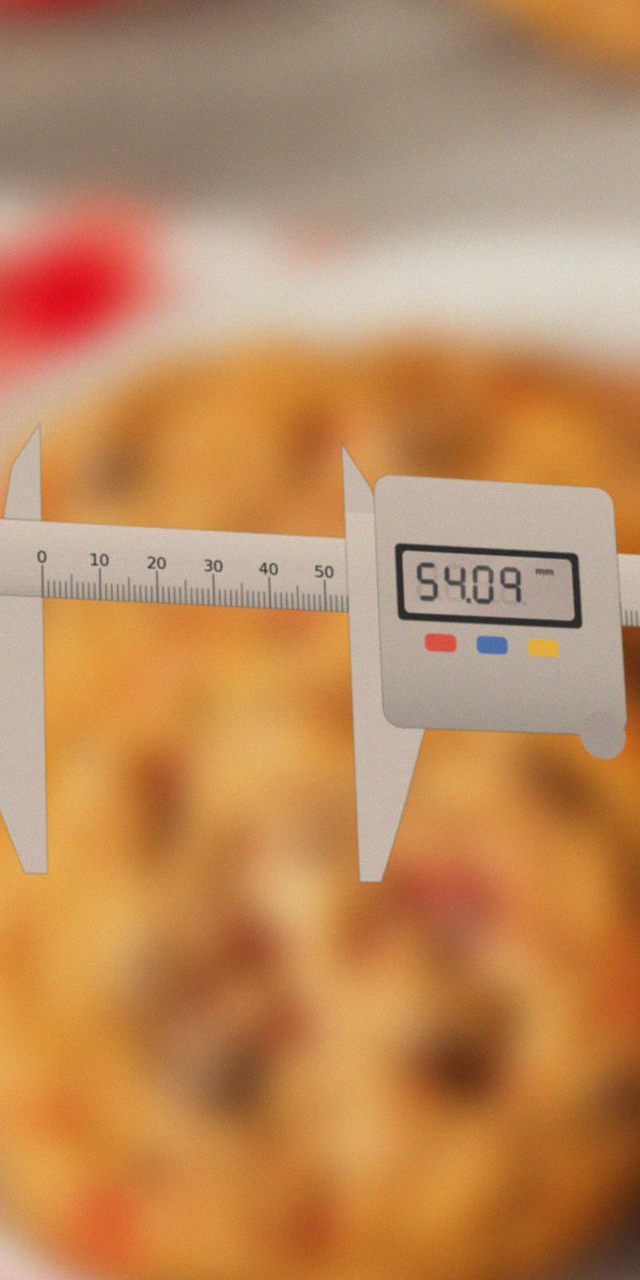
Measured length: **54.09** mm
